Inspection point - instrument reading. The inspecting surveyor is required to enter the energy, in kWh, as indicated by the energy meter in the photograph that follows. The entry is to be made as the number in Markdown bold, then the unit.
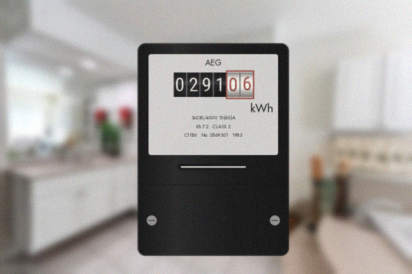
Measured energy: **291.06** kWh
